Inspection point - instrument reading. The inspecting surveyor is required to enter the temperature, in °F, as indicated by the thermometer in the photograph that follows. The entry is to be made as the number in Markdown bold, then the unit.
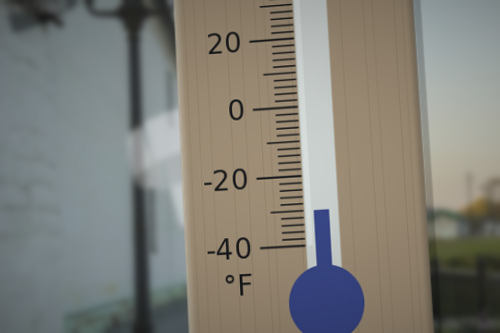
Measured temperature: **-30** °F
